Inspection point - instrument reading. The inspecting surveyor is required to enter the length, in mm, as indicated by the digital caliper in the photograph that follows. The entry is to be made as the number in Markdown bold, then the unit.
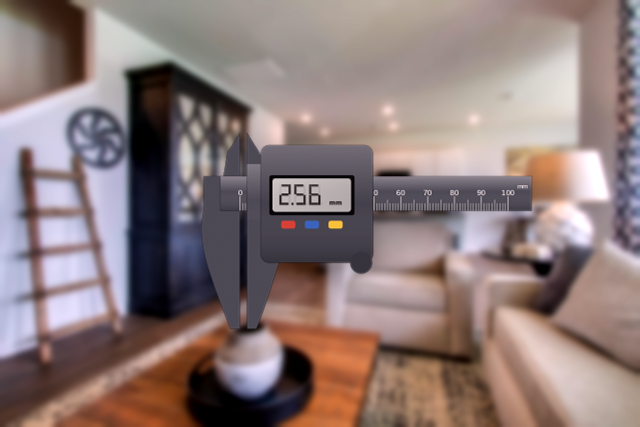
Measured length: **2.56** mm
